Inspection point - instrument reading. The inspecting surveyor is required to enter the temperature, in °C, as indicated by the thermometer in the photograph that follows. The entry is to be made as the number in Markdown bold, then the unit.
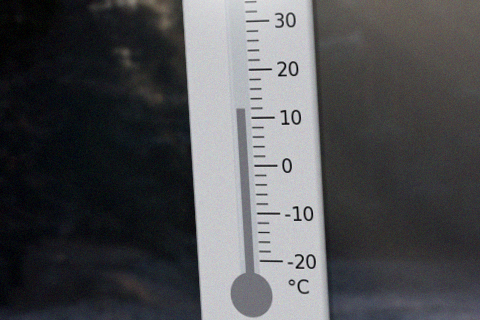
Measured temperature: **12** °C
